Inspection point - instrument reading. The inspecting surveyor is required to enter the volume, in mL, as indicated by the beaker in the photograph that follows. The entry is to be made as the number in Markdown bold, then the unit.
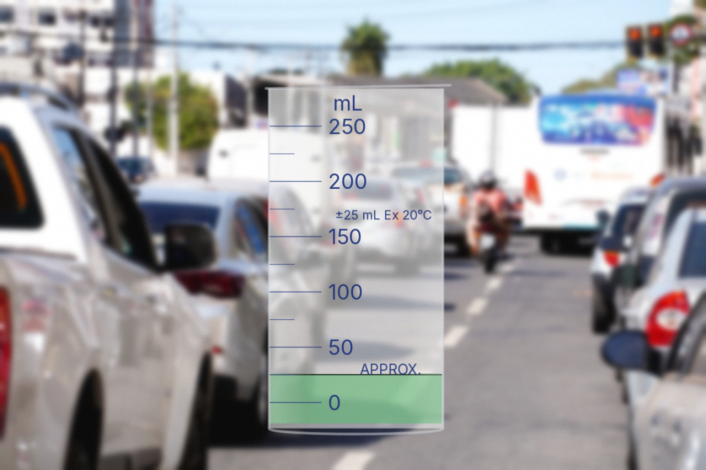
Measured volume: **25** mL
